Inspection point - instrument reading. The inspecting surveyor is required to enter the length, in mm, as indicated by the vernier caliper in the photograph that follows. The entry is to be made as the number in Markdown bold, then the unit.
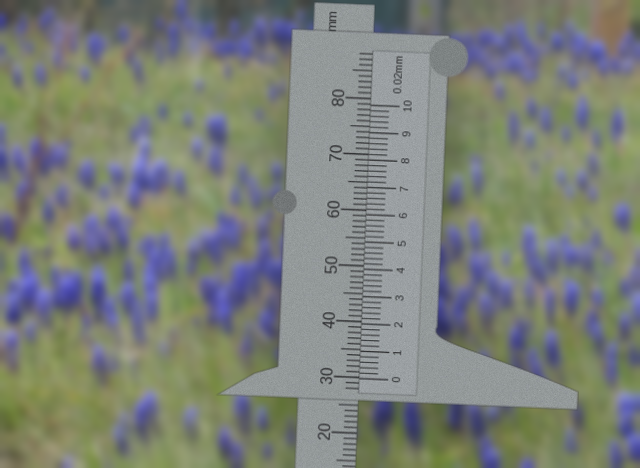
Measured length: **29.8** mm
